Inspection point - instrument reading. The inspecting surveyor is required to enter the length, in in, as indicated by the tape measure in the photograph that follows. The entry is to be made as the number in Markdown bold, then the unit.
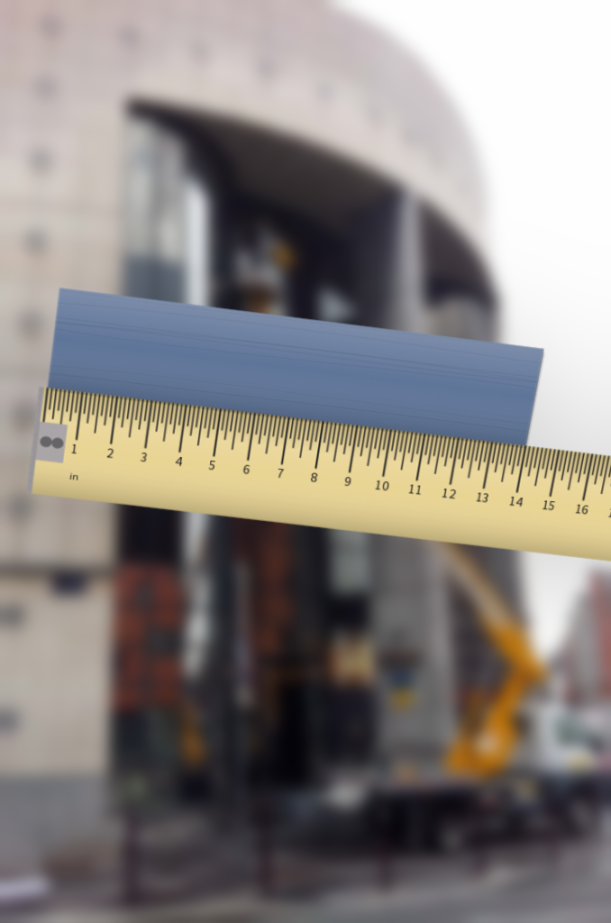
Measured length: **14** in
